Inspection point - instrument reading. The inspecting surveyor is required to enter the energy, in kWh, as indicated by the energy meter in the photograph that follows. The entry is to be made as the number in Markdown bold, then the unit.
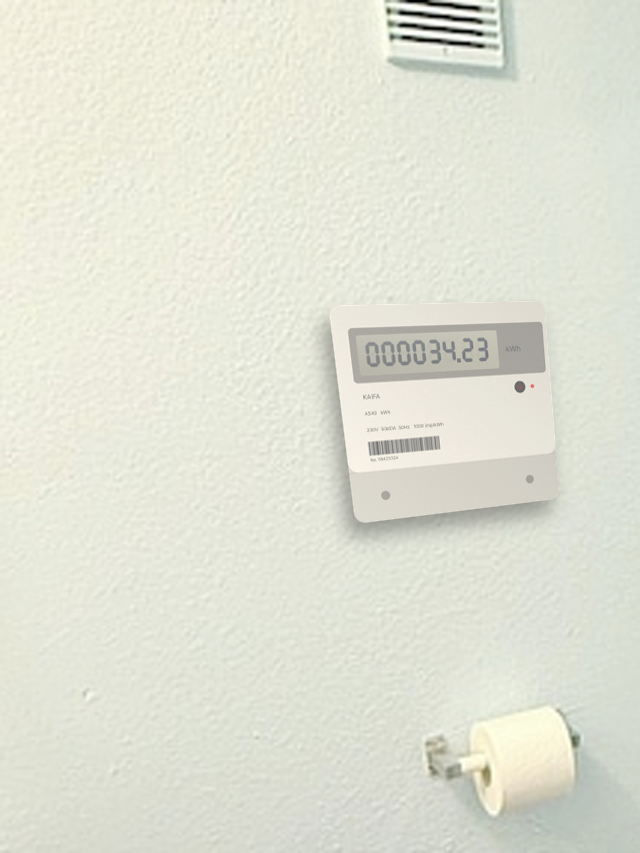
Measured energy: **34.23** kWh
